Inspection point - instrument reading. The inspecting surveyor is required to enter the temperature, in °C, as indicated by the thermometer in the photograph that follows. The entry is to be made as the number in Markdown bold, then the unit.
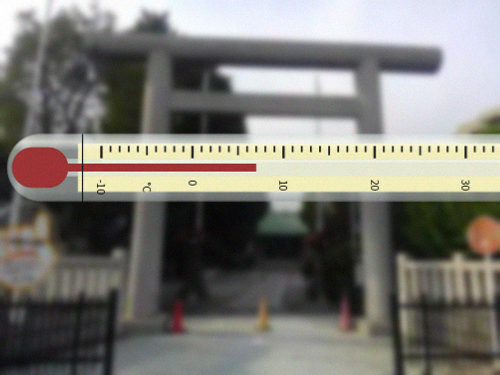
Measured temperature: **7** °C
